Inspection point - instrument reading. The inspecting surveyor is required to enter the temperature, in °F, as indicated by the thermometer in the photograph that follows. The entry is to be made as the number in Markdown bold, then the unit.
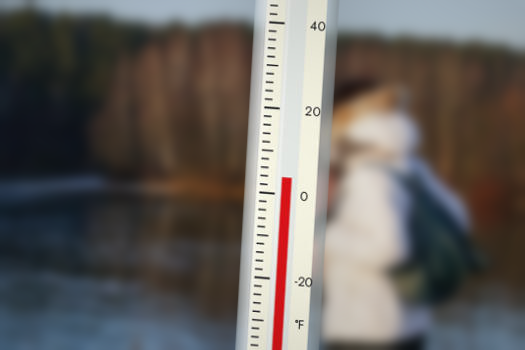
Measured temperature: **4** °F
